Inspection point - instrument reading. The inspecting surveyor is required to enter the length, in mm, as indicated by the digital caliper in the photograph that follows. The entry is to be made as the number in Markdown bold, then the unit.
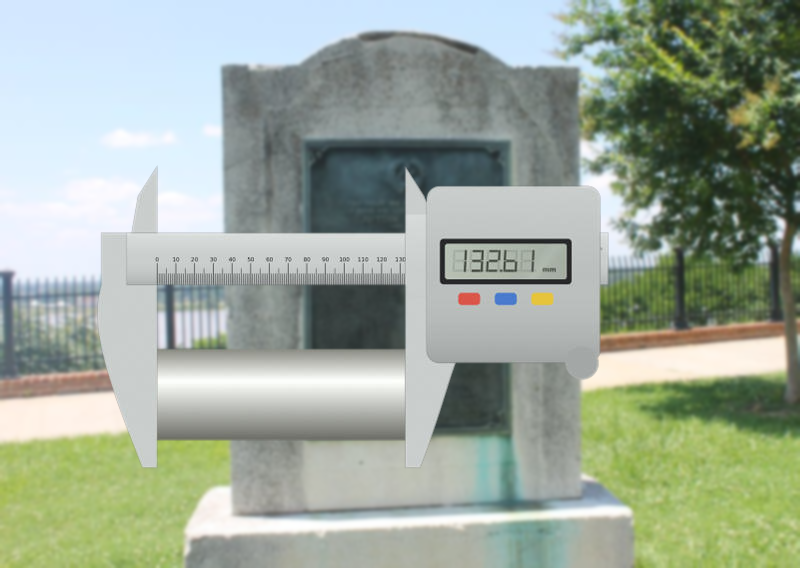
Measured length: **132.61** mm
